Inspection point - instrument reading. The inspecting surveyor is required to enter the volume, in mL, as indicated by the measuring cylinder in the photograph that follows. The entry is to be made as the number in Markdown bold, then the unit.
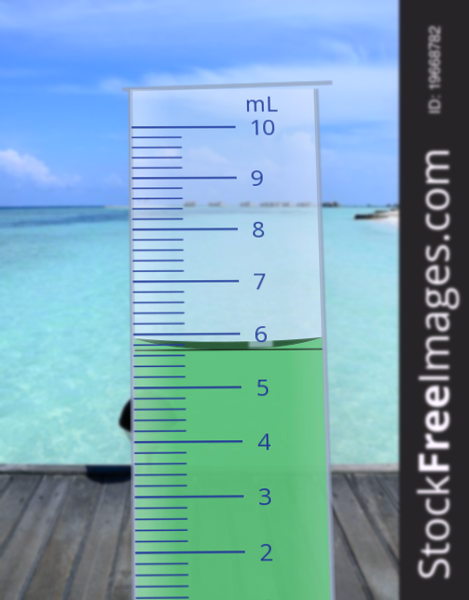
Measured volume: **5.7** mL
